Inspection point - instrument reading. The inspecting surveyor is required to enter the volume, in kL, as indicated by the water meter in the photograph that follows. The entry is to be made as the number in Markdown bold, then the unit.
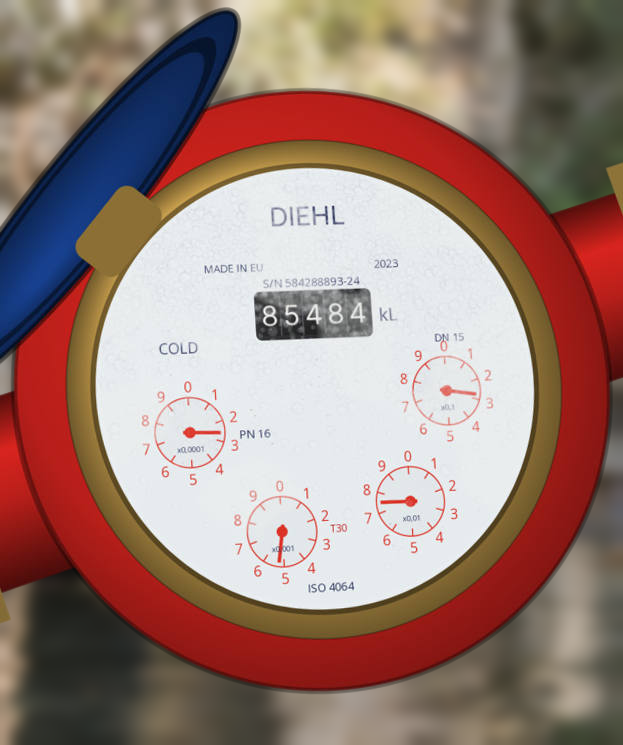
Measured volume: **85484.2752** kL
